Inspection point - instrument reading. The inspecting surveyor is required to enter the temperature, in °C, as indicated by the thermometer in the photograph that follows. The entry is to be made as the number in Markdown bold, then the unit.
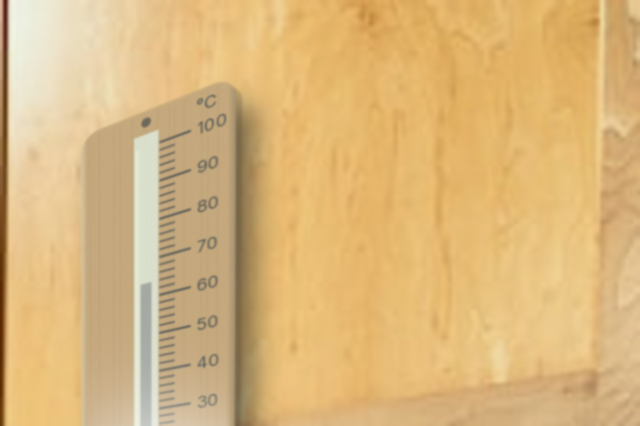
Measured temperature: **64** °C
